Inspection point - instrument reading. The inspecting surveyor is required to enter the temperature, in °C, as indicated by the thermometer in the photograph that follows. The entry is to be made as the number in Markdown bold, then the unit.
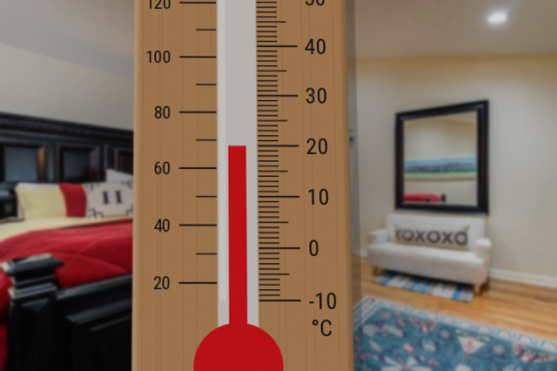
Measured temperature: **20** °C
